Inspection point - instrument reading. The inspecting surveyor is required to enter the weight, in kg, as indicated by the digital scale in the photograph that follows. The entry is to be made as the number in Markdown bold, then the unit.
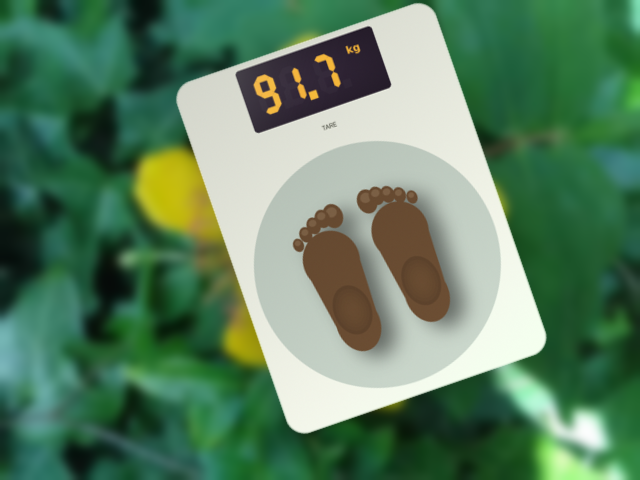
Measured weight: **91.7** kg
